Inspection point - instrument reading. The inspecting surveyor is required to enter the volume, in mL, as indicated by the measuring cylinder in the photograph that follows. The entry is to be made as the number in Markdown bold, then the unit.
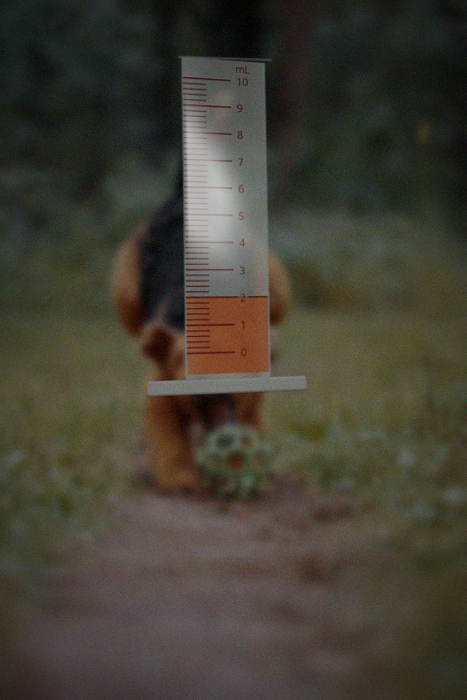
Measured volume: **2** mL
